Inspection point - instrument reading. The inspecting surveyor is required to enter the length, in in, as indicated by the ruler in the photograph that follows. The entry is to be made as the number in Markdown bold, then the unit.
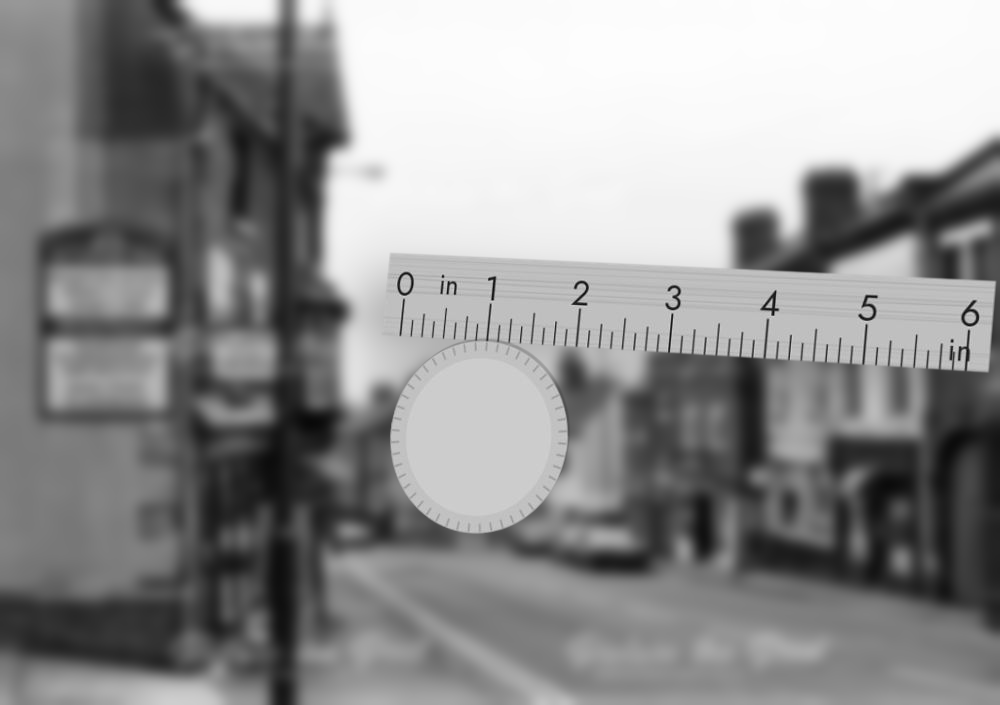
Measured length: **2** in
